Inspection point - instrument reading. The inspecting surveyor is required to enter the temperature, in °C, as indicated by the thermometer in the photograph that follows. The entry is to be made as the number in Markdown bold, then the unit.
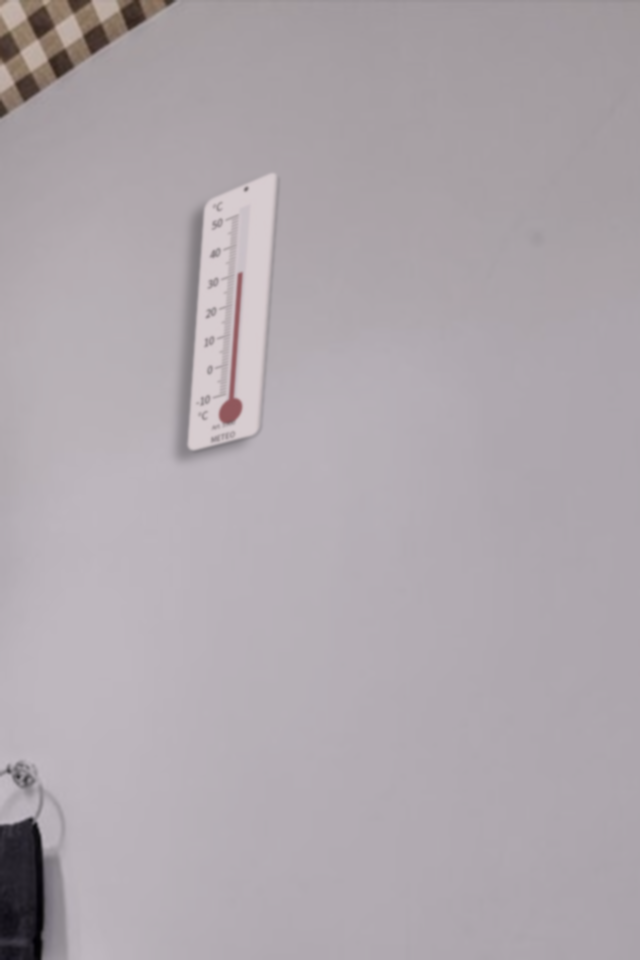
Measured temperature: **30** °C
